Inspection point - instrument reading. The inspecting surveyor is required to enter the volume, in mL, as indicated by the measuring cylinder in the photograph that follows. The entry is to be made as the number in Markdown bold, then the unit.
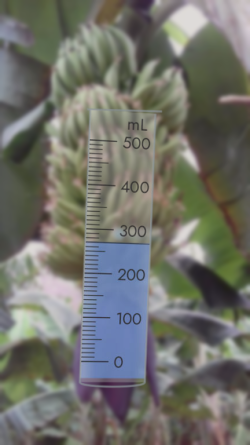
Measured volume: **270** mL
